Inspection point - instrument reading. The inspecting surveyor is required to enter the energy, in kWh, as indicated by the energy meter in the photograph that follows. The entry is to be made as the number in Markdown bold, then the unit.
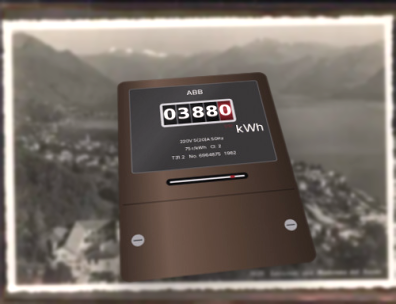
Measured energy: **388.0** kWh
